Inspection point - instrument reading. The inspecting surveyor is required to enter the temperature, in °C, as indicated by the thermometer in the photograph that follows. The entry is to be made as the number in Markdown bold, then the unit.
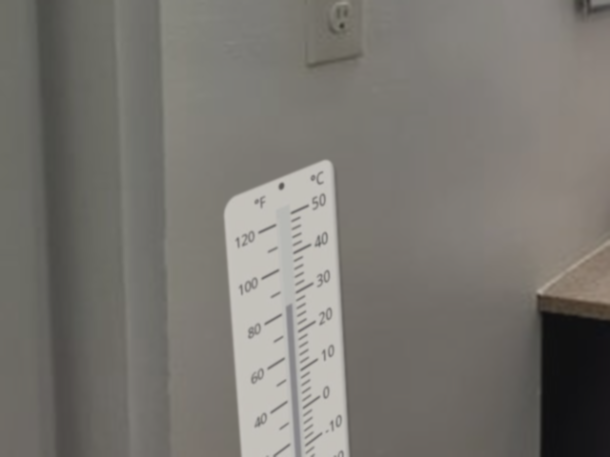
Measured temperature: **28** °C
